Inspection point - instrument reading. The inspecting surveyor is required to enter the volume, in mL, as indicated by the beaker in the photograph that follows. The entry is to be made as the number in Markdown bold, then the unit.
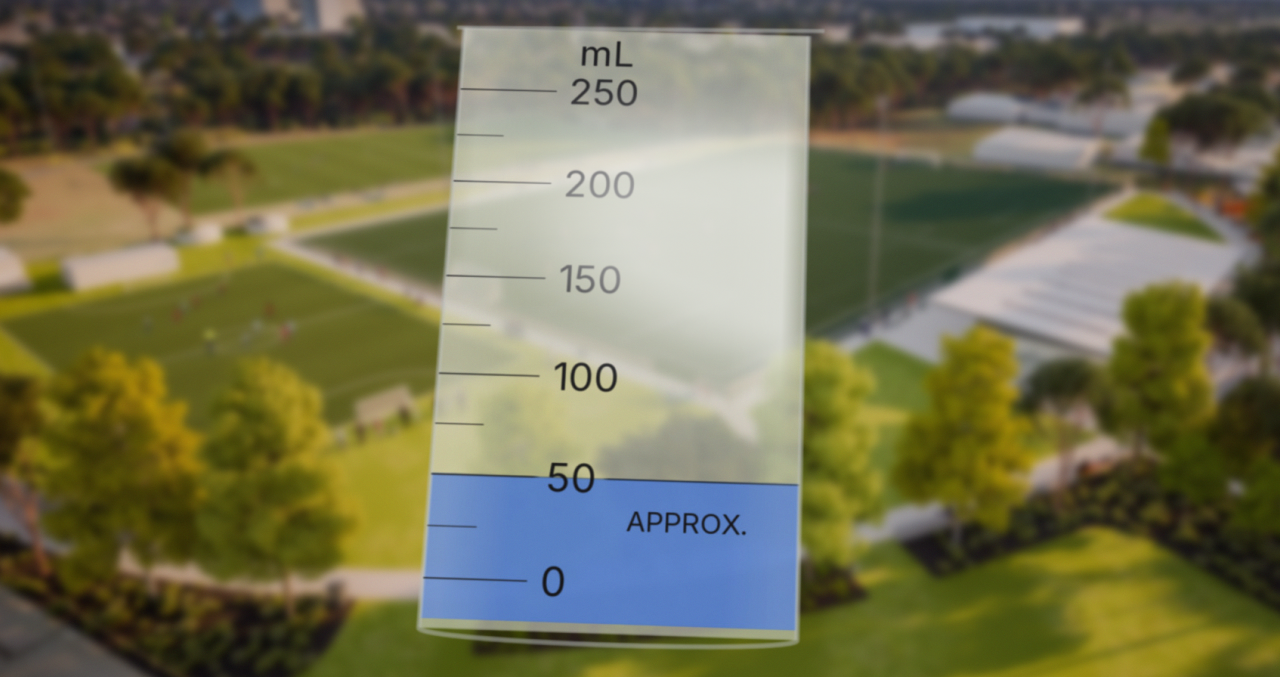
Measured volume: **50** mL
